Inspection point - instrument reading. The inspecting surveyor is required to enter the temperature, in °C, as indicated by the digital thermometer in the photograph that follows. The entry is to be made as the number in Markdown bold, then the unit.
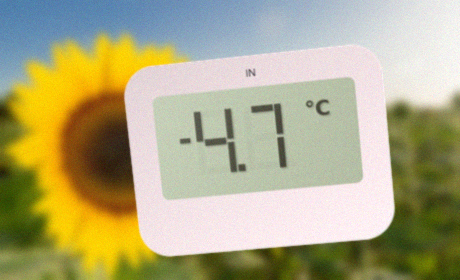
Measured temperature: **-4.7** °C
